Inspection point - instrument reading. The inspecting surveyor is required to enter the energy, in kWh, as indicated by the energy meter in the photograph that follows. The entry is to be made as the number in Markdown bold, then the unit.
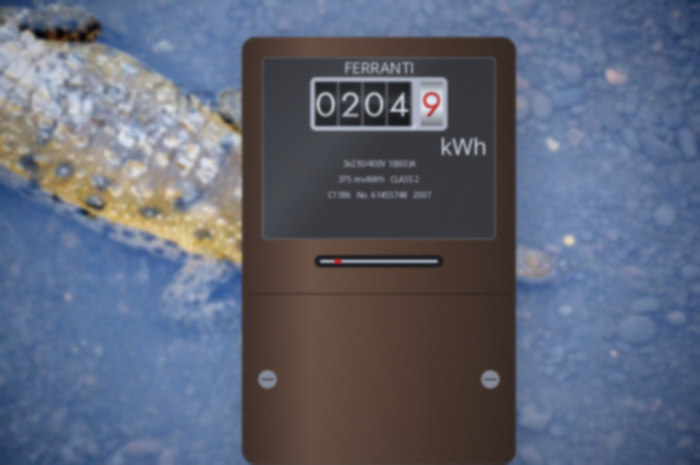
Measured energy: **204.9** kWh
